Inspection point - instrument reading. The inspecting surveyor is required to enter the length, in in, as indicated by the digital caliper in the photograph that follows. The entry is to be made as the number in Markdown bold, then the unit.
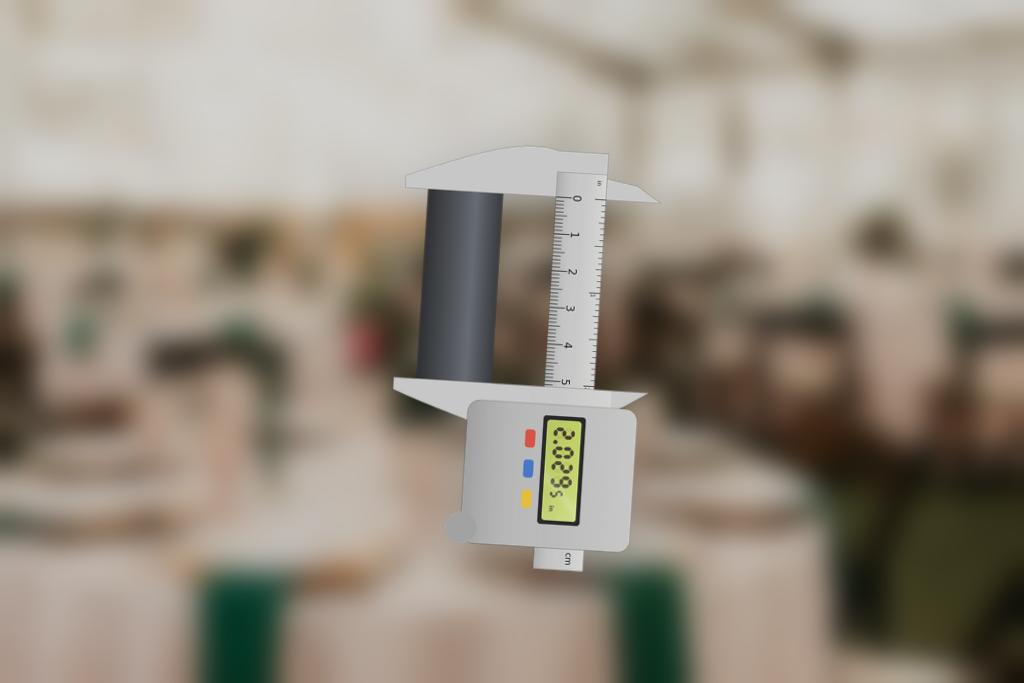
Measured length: **2.0295** in
